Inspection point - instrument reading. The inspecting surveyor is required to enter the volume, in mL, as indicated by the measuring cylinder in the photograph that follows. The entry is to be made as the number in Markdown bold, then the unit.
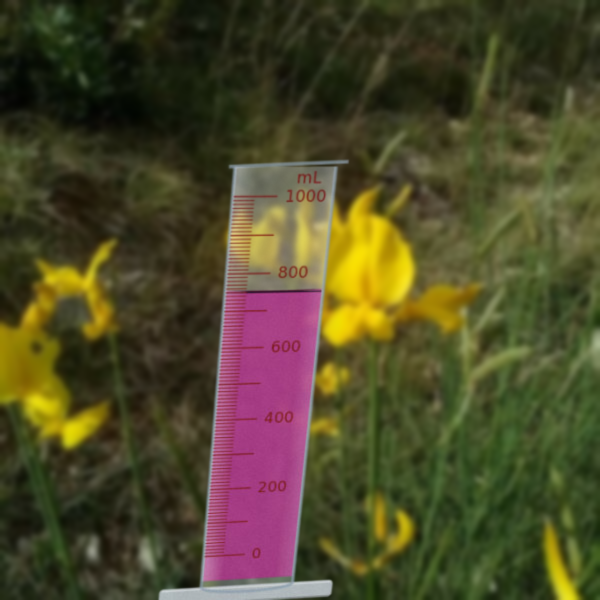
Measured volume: **750** mL
